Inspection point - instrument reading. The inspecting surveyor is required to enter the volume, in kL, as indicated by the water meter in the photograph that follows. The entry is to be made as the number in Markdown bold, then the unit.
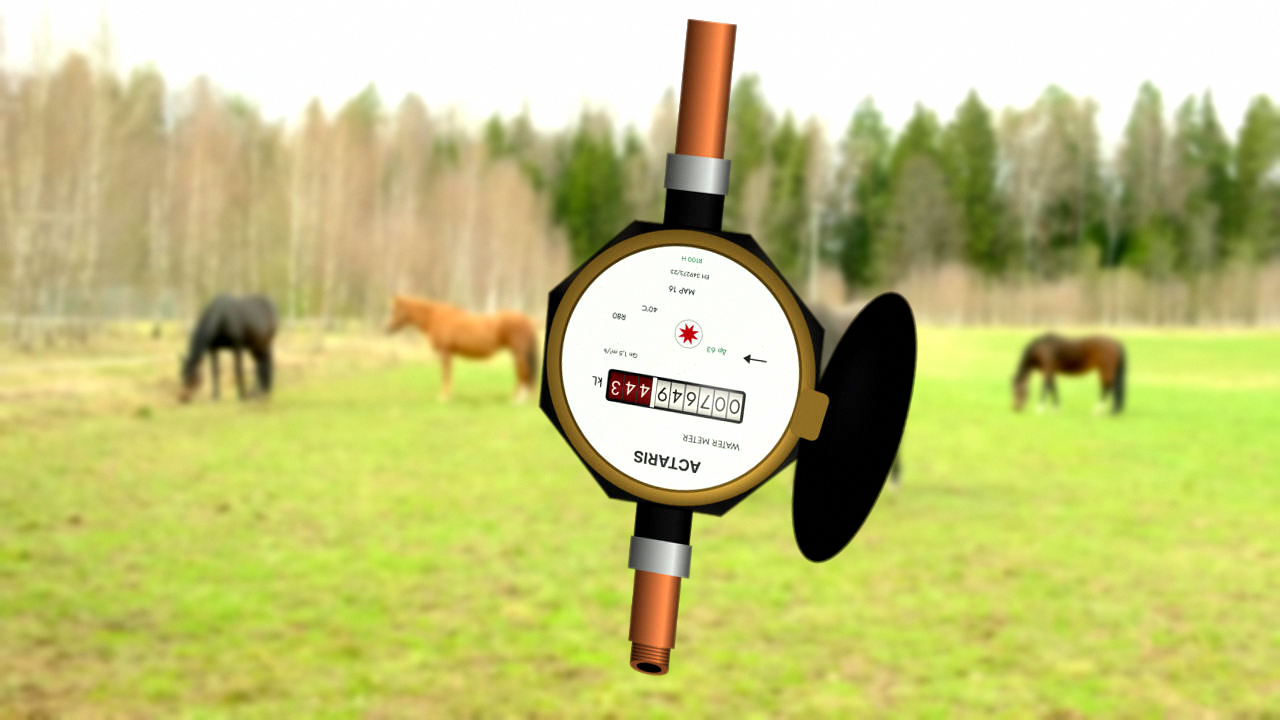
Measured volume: **7649.443** kL
